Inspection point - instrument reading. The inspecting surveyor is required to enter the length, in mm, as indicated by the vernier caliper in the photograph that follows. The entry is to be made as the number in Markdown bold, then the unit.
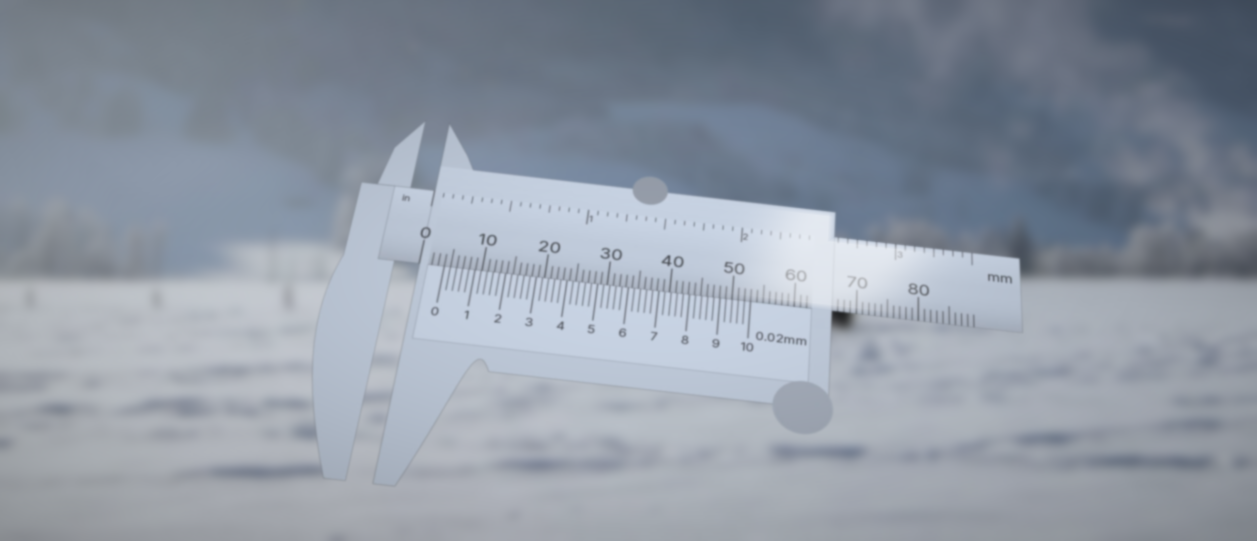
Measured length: **4.0** mm
